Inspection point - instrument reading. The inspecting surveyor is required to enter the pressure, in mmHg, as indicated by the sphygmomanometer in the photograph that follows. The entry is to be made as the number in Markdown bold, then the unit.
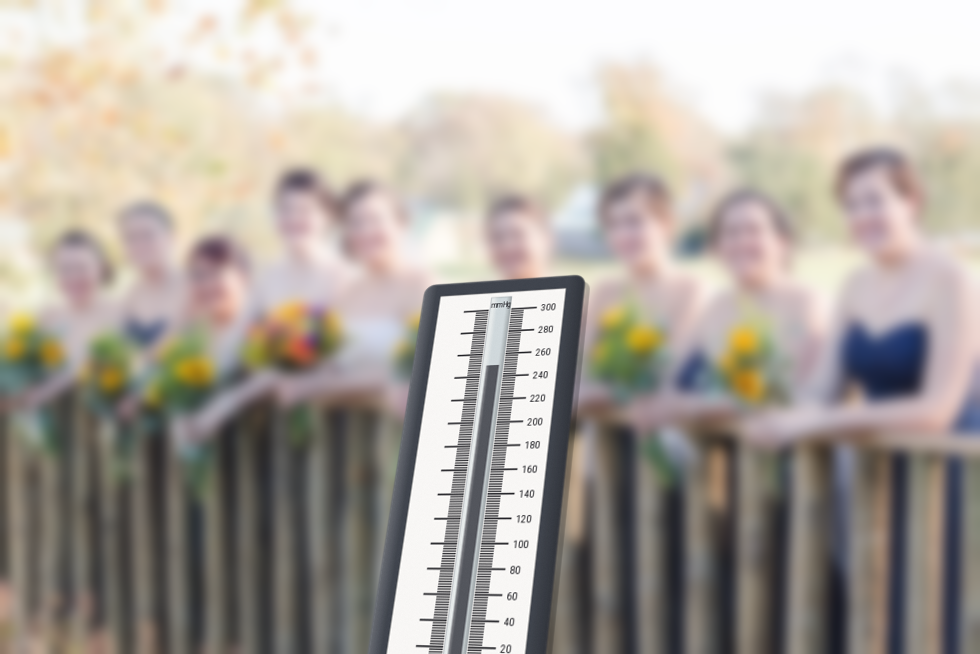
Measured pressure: **250** mmHg
